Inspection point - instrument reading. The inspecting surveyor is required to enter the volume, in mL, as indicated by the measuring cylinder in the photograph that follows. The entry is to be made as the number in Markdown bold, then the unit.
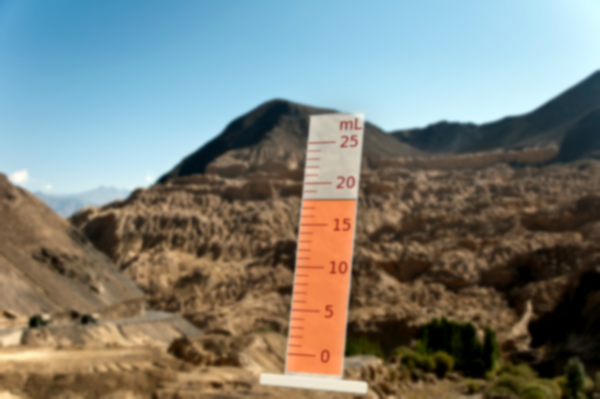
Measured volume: **18** mL
